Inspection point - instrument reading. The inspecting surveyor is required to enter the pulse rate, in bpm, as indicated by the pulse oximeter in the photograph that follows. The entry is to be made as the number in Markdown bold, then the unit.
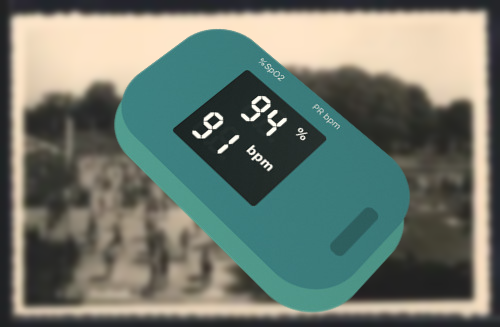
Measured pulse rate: **91** bpm
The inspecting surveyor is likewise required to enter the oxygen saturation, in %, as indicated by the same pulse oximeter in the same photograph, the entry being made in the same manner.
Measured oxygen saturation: **94** %
